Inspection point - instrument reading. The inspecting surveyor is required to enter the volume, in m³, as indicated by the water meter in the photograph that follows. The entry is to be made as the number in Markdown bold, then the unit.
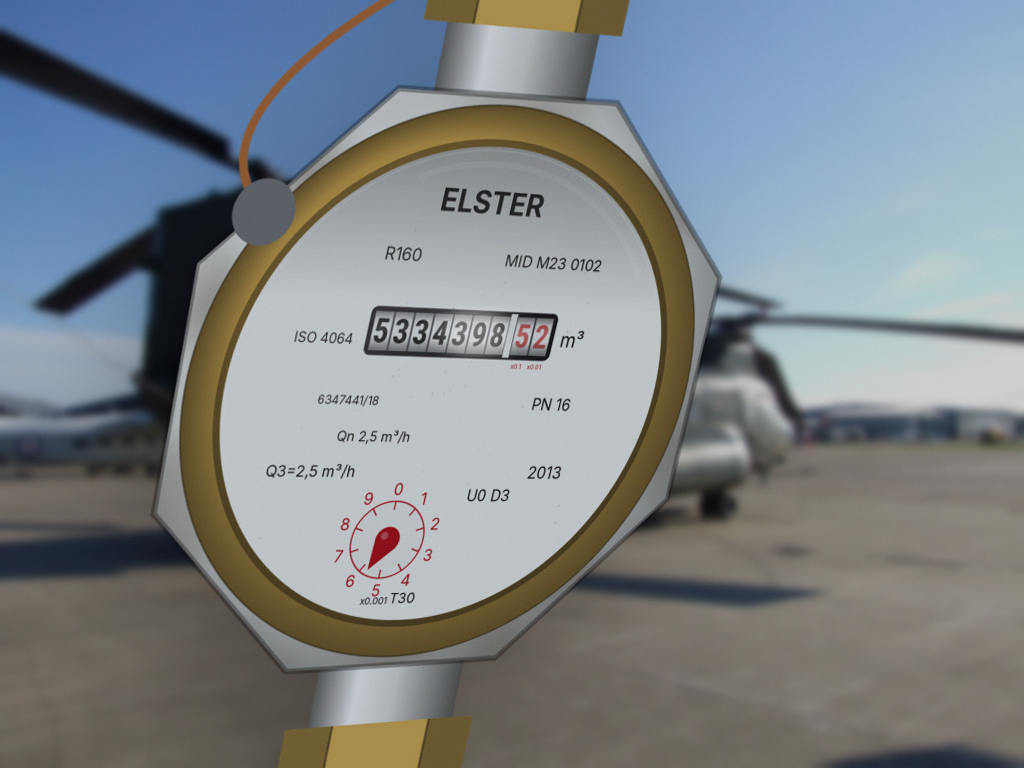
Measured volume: **5334398.525** m³
